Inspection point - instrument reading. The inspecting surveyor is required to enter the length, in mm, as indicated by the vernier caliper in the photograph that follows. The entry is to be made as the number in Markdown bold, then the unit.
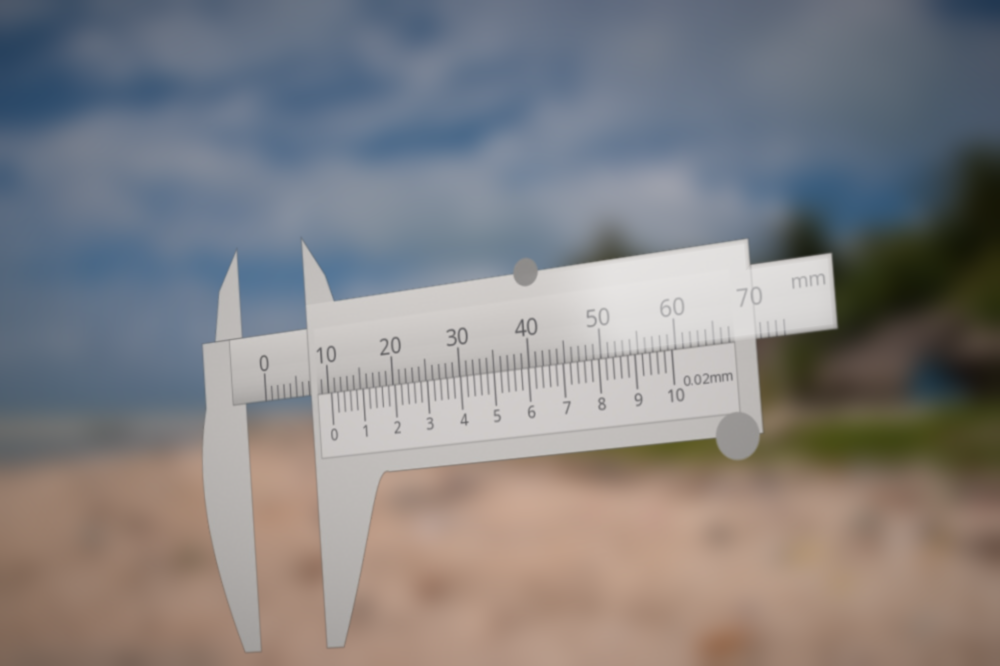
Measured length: **10.5** mm
